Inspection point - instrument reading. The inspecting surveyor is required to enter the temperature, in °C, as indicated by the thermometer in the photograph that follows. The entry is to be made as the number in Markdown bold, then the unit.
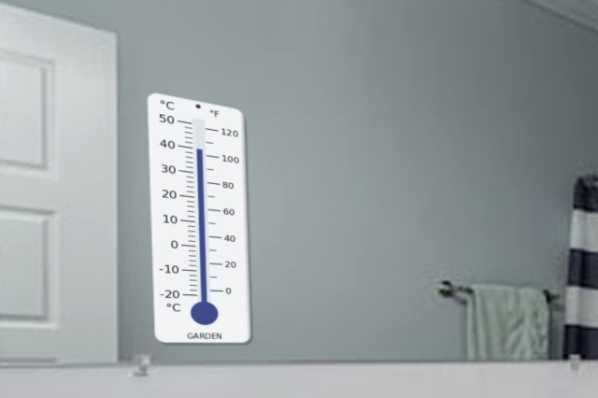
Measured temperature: **40** °C
